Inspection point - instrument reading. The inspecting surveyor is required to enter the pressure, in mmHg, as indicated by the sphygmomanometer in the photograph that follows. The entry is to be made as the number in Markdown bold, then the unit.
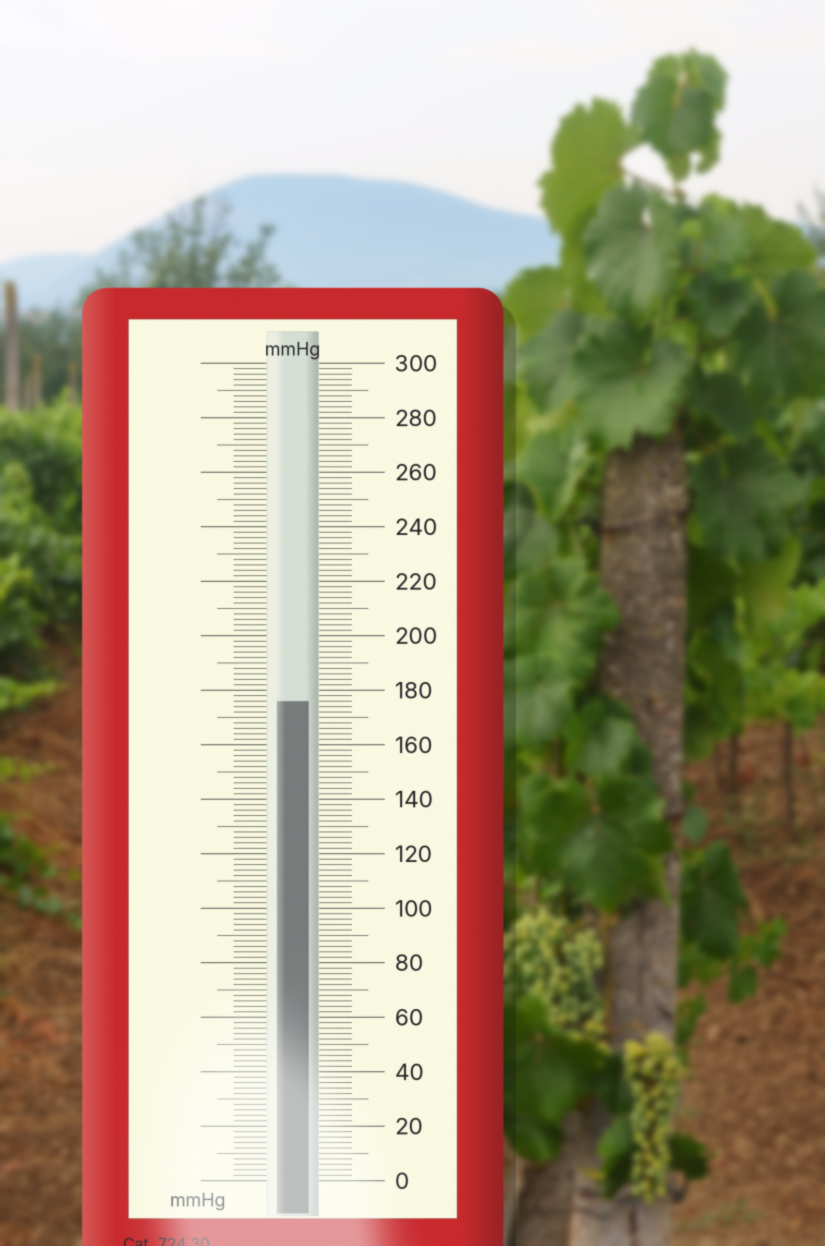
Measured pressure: **176** mmHg
